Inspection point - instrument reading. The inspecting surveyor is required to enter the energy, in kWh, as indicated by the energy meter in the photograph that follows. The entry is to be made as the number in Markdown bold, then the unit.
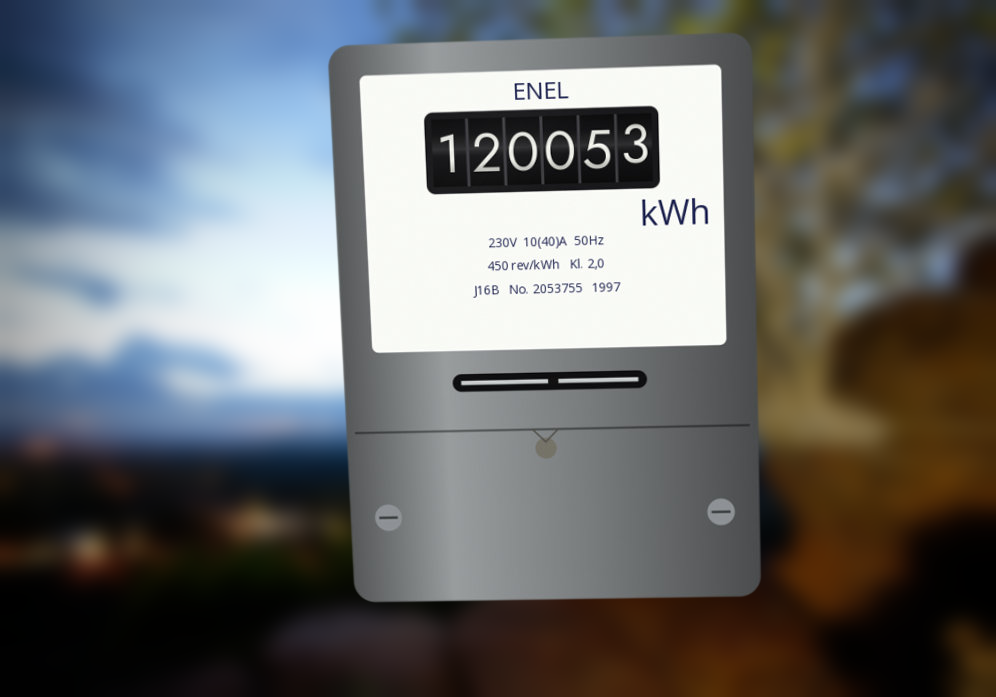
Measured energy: **120053** kWh
